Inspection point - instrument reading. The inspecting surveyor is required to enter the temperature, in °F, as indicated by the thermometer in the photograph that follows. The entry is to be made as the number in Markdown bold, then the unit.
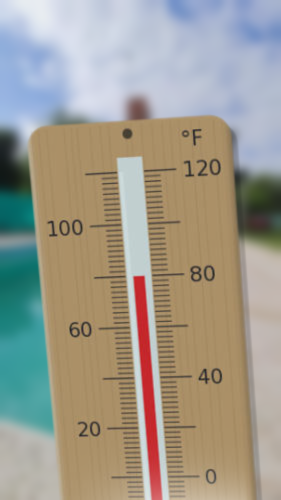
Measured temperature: **80** °F
